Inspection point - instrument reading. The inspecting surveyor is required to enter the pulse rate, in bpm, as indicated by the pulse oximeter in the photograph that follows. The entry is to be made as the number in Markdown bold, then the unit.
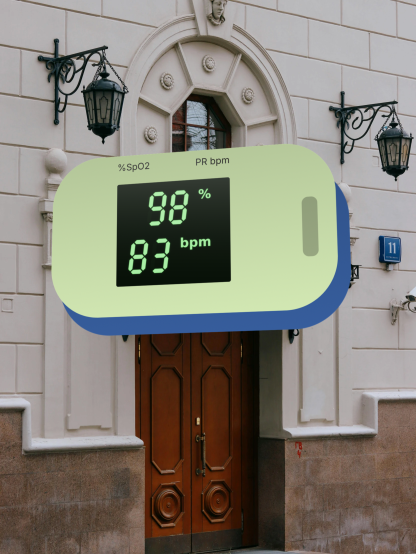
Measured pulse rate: **83** bpm
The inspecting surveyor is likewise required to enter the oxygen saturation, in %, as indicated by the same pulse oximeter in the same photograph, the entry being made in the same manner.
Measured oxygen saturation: **98** %
